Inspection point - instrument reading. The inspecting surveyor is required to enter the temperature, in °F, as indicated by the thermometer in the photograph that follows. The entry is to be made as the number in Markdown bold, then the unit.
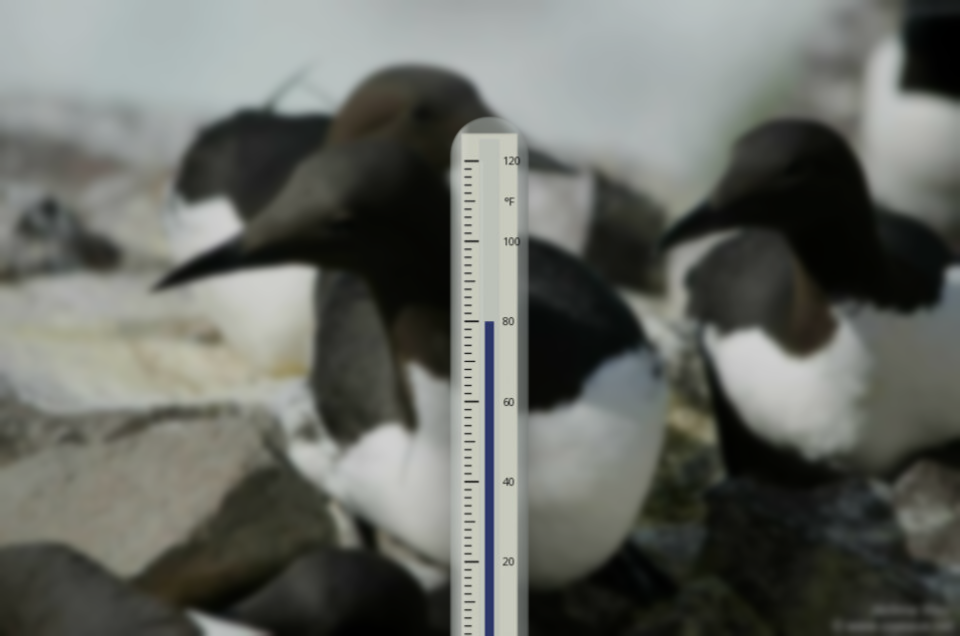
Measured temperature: **80** °F
